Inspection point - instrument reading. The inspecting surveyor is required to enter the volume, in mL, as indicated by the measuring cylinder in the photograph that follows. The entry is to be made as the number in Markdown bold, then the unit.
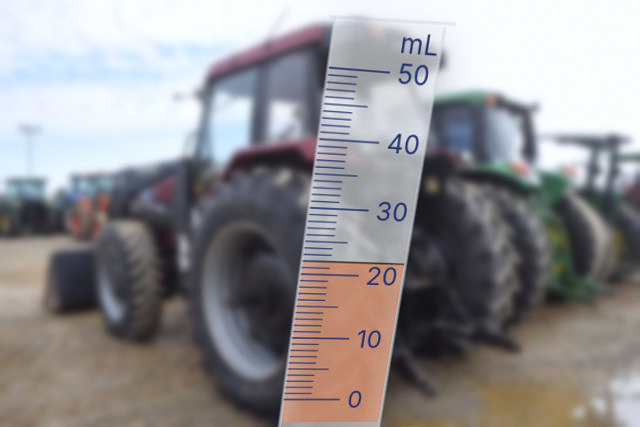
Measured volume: **22** mL
